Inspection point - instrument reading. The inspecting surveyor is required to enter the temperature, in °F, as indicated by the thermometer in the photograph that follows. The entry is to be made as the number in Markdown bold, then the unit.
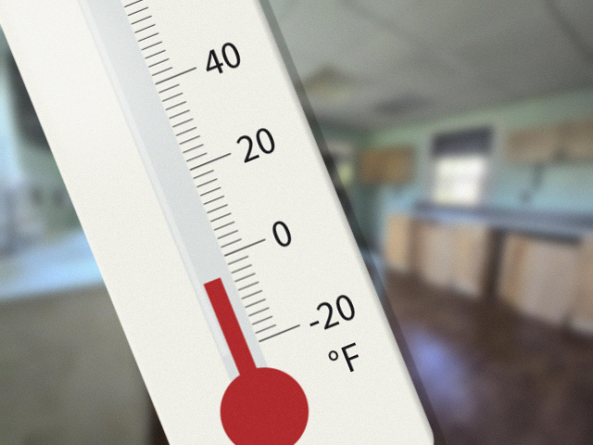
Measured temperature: **-4** °F
